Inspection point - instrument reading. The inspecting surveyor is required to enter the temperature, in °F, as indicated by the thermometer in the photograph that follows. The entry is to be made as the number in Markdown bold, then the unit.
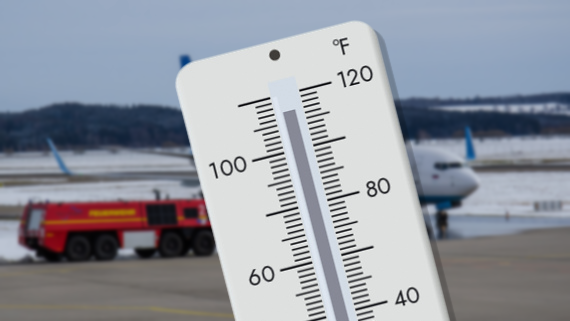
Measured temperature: **114** °F
